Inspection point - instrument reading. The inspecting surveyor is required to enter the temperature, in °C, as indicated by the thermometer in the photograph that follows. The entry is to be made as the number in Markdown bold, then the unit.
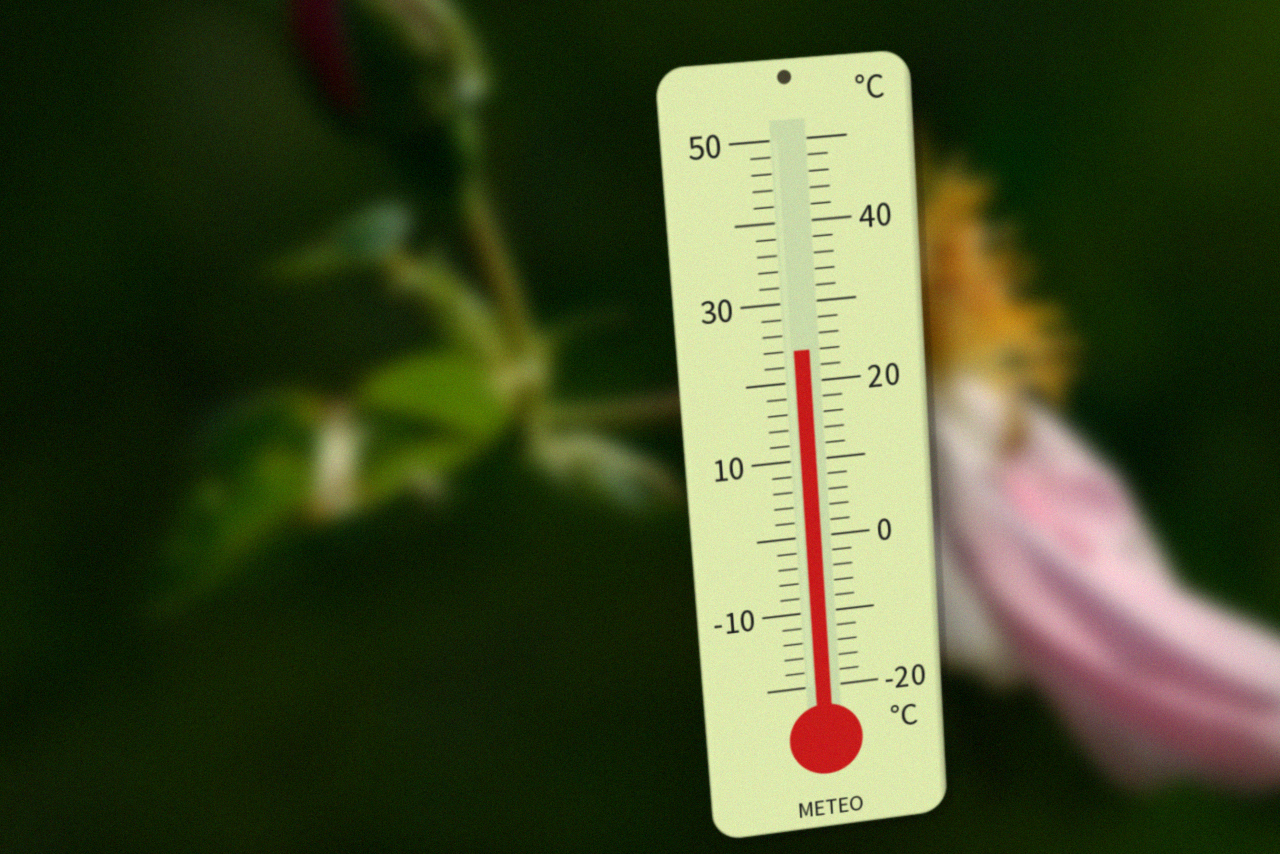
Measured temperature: **24** °C
